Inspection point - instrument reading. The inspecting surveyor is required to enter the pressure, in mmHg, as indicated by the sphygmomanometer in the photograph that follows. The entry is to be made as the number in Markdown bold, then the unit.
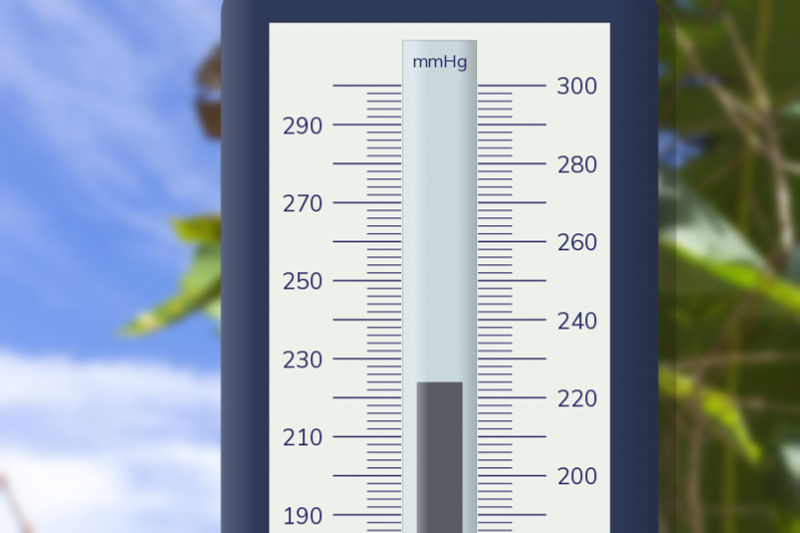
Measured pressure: **224** mmHg
